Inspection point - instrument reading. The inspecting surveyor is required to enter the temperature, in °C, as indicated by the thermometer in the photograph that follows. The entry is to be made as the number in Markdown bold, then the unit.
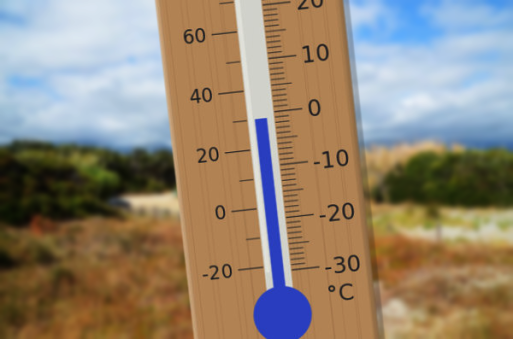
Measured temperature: **-1** °C
